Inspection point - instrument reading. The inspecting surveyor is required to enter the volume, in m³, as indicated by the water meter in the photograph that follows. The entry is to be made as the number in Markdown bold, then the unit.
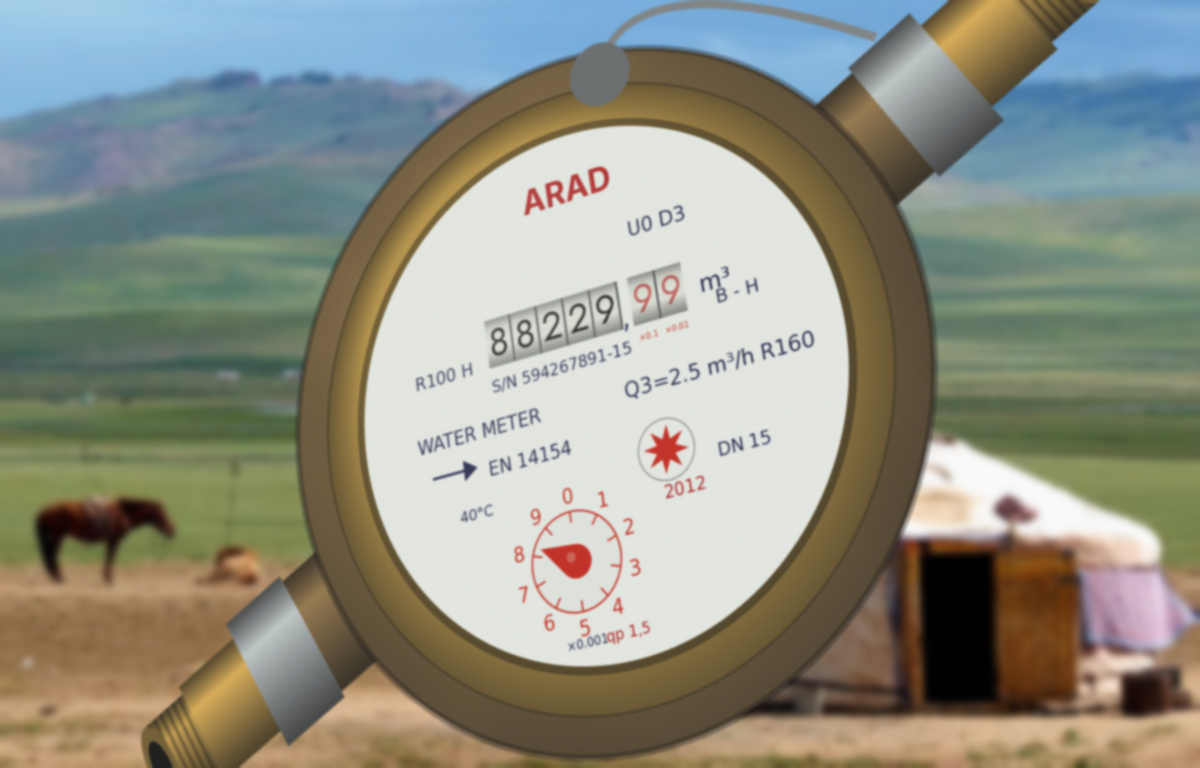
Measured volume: **88229.998** m³
